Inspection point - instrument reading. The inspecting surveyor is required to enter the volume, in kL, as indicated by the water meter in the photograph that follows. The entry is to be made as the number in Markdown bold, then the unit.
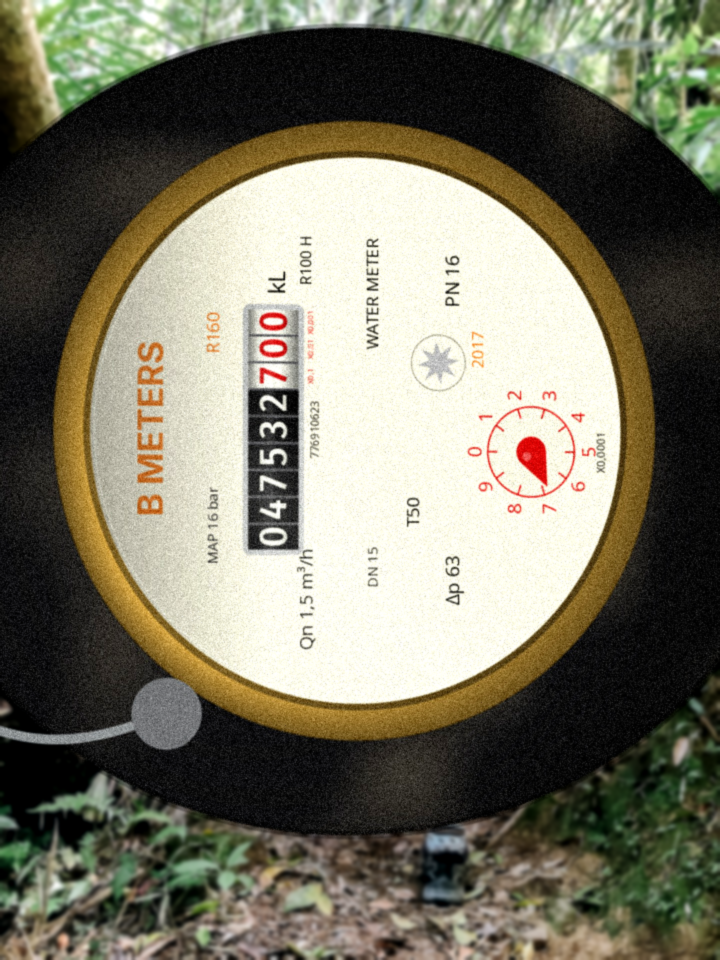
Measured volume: **47532.7006** kL
